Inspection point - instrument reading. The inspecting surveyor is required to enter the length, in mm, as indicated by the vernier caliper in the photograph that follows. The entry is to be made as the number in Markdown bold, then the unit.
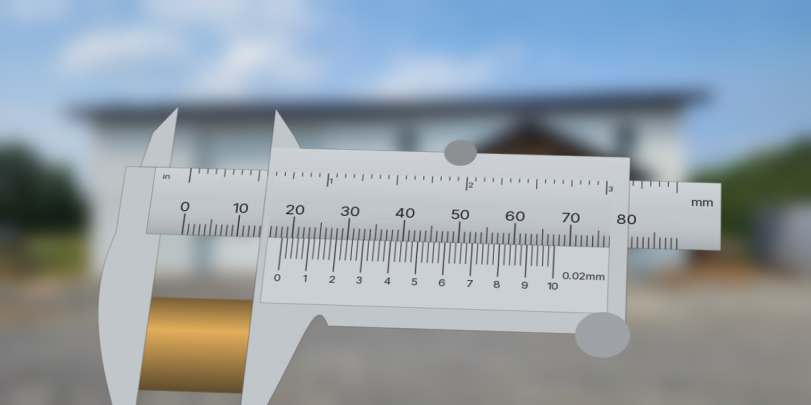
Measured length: **18.2** mm
